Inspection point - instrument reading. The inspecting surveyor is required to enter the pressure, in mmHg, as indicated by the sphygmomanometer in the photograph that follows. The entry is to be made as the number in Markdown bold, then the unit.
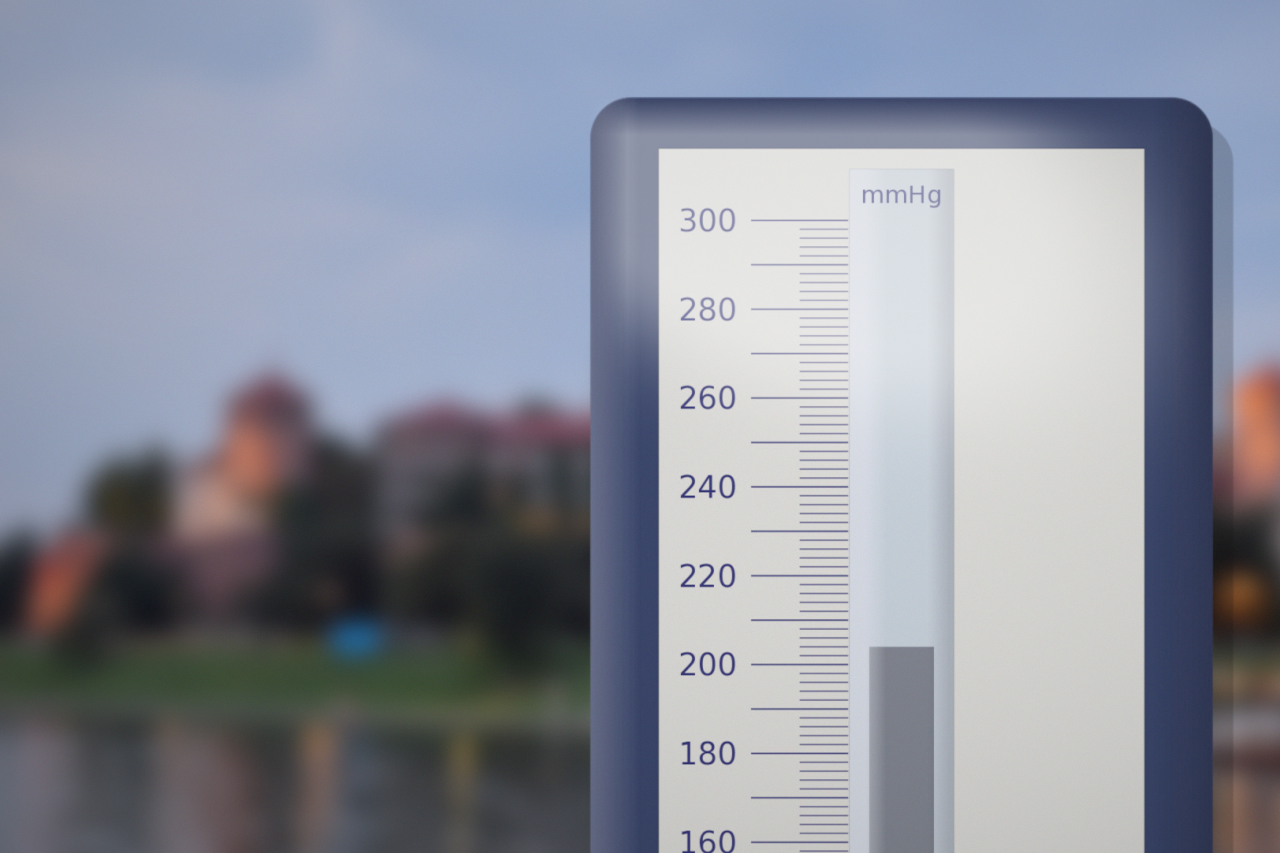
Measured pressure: **204** mmHg
